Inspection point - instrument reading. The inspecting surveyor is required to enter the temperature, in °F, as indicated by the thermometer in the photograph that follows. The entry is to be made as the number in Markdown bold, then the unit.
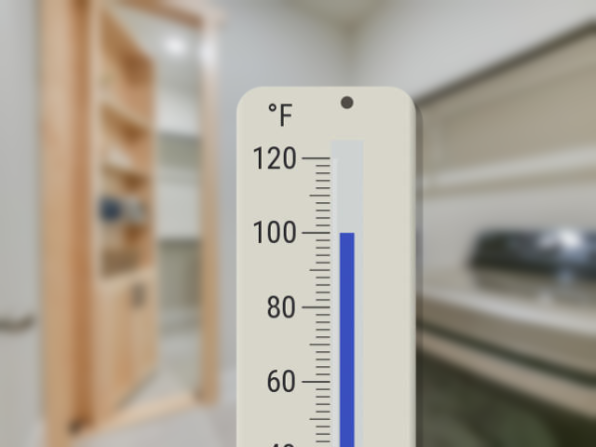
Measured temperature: **100** °F
